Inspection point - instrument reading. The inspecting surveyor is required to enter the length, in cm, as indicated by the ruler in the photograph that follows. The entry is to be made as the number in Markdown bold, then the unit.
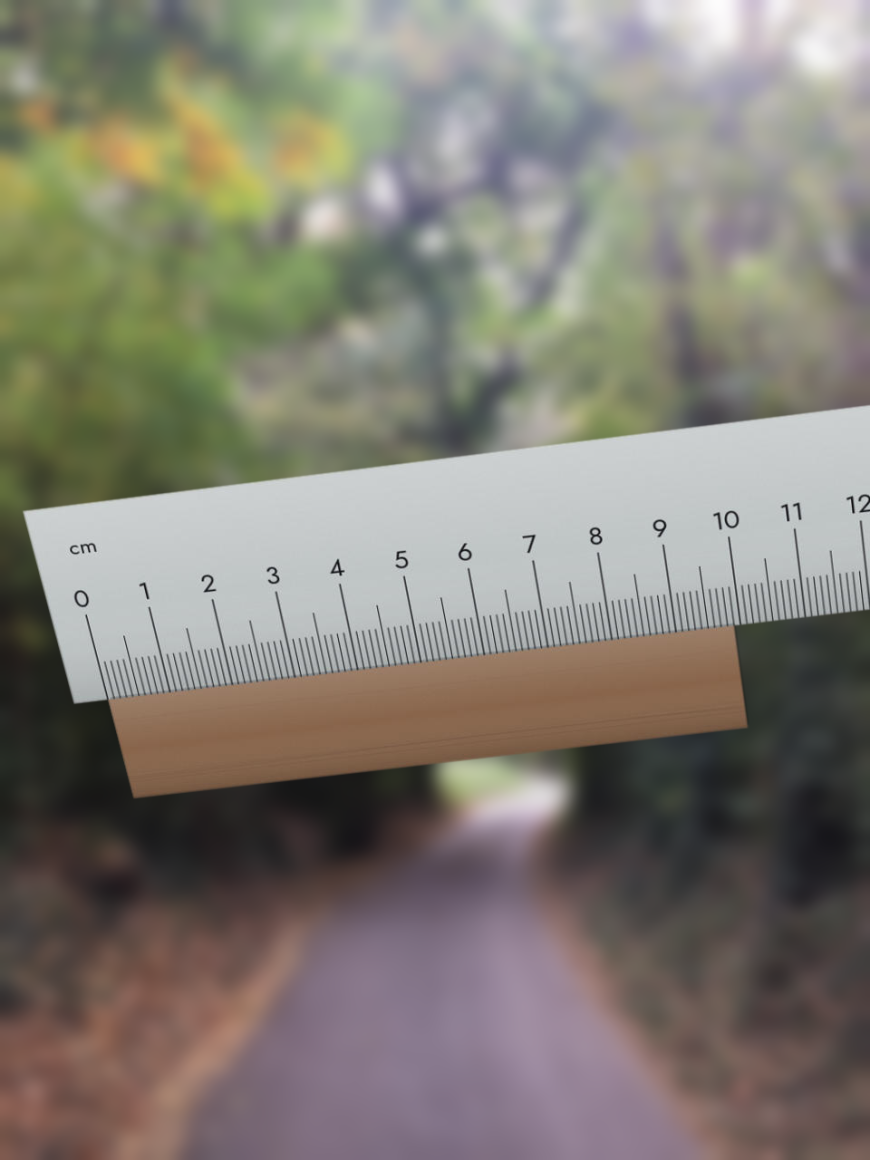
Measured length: **9.9** cm
